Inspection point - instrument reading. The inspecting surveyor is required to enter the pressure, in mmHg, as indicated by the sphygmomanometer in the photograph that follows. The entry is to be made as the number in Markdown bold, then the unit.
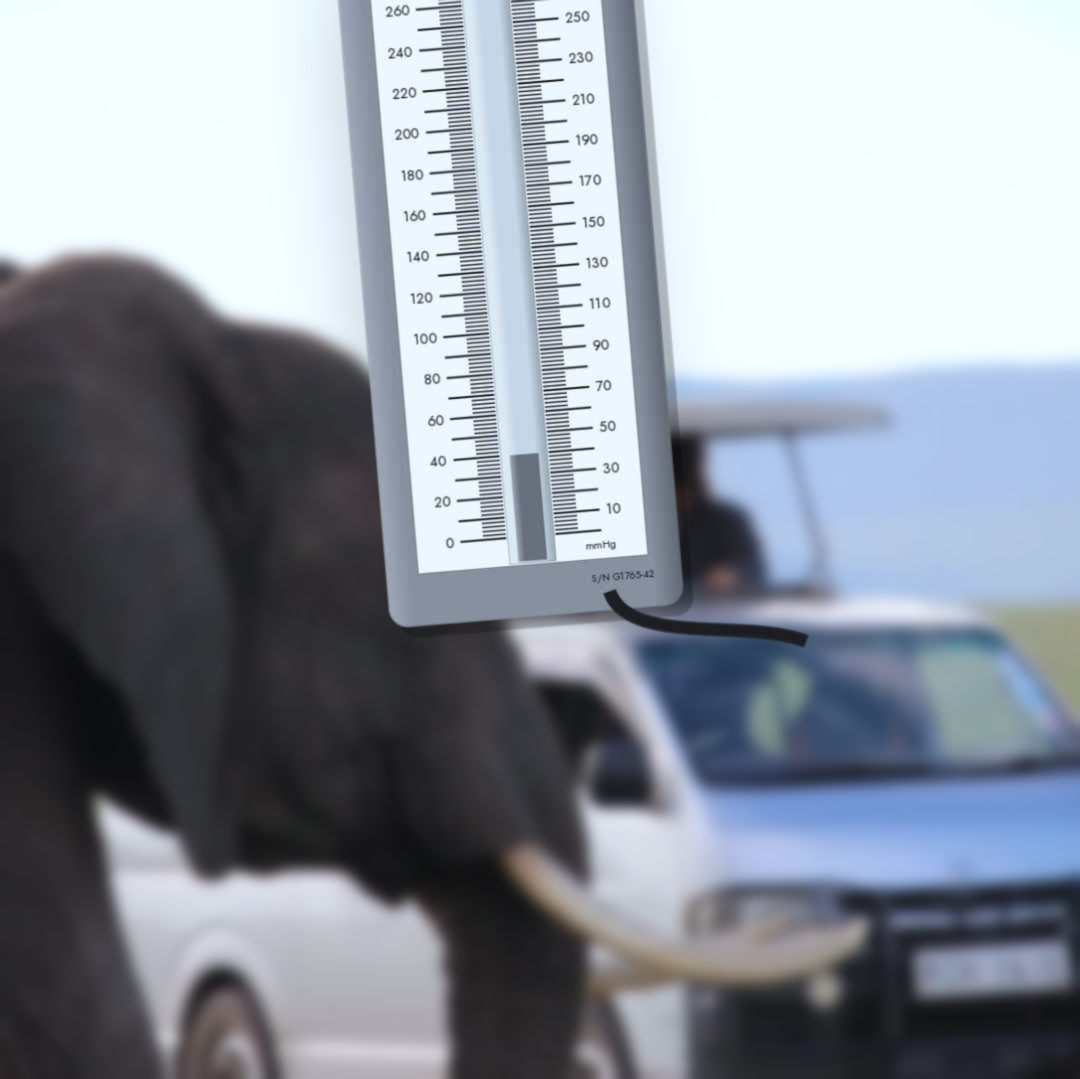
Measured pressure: **40** mmHg
